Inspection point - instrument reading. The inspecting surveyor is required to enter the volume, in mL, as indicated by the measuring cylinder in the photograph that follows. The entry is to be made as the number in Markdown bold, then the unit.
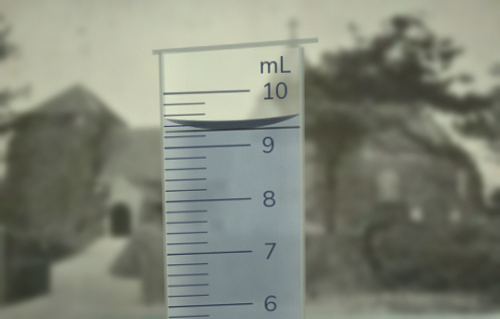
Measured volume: **9.3** mL
